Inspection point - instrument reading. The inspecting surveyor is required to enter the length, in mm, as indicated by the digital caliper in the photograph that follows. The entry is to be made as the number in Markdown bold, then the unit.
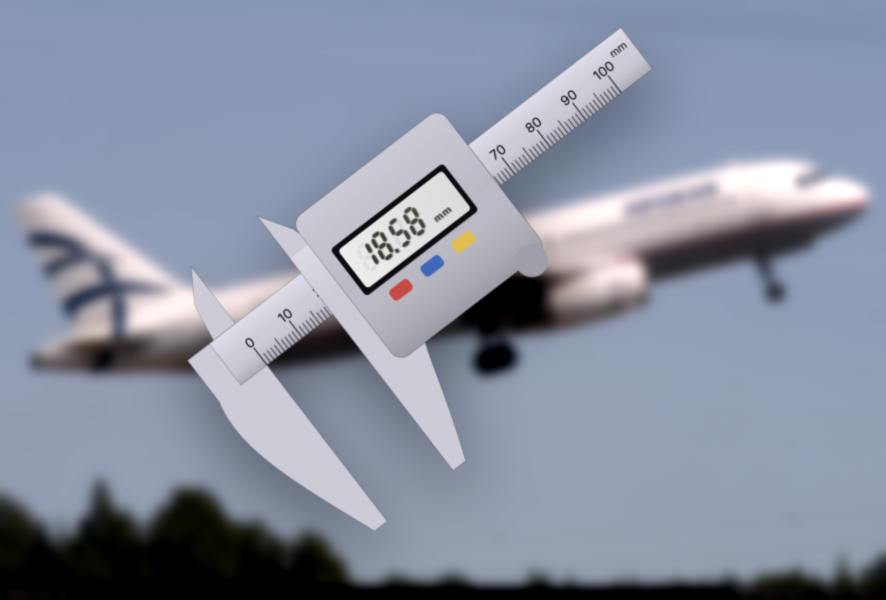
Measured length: **18.58** mm
